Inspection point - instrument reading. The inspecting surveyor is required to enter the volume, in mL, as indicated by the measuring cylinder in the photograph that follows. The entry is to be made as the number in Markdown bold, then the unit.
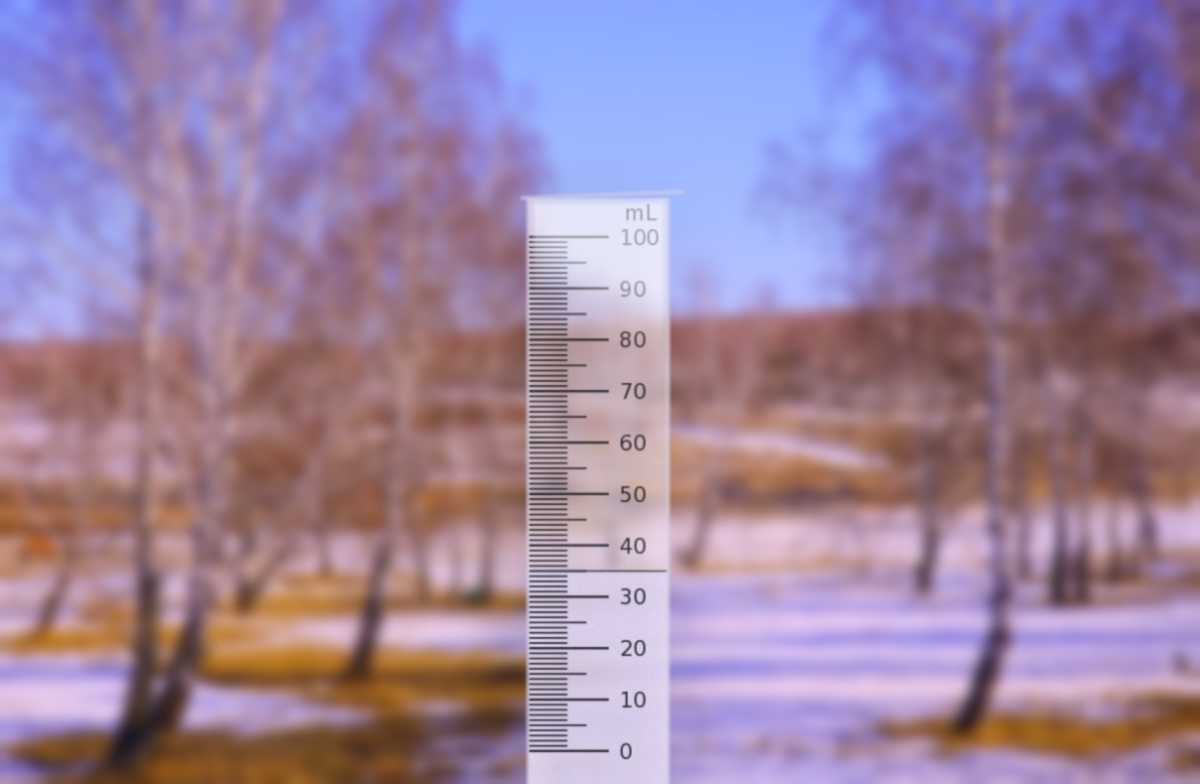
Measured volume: **35** mL
